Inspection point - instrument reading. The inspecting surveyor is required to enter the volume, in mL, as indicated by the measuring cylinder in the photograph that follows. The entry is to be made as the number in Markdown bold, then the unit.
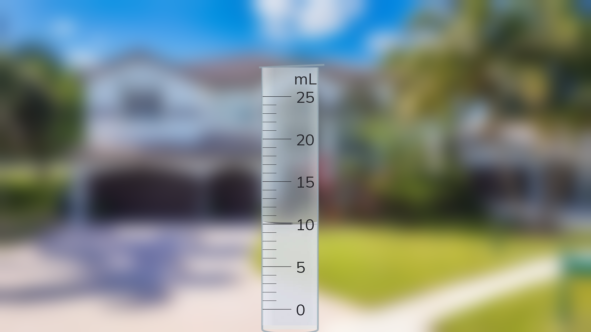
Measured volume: **10** mL
